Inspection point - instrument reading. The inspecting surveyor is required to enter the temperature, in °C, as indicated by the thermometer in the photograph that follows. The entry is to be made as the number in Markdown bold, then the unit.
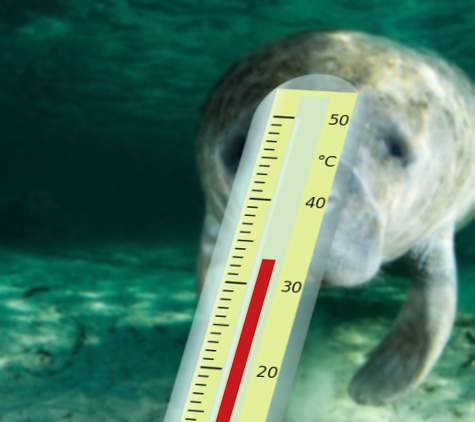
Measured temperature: **33** °C
